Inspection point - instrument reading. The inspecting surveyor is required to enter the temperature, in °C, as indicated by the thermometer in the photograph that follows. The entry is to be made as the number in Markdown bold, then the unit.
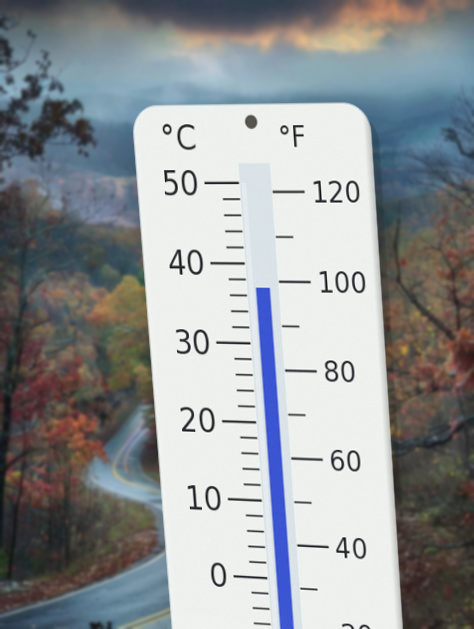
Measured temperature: **37** °C
